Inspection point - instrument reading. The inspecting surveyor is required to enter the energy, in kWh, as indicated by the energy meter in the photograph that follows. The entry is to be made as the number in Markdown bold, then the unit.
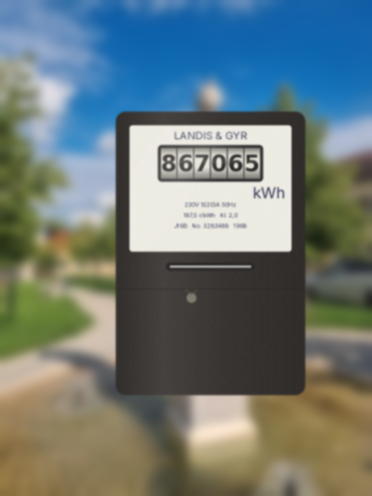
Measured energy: **867065** kWh
